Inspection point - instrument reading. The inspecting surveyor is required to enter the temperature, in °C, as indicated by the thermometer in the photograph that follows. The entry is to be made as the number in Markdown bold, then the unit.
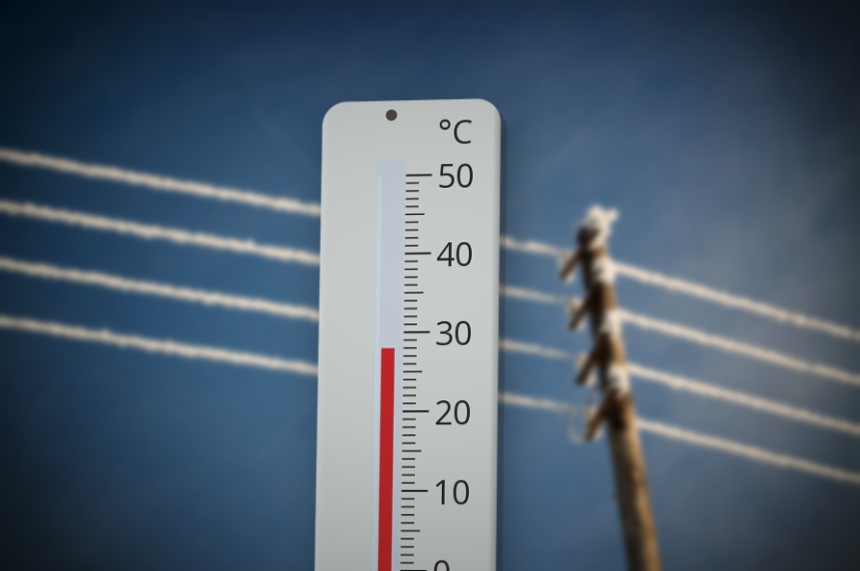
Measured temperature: **28** °C
